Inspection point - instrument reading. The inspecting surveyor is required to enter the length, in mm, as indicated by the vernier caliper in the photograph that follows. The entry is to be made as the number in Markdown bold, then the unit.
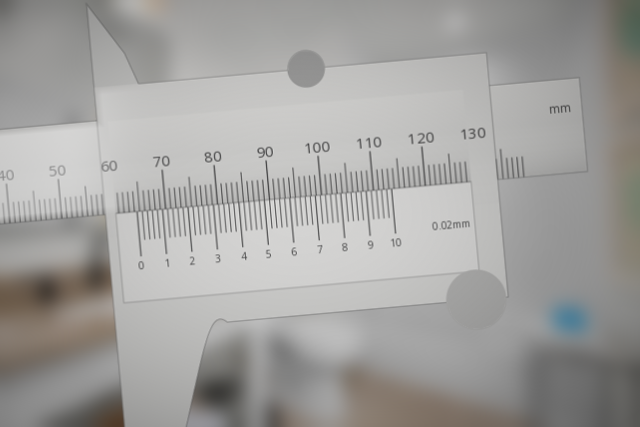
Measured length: **64.5** mm
